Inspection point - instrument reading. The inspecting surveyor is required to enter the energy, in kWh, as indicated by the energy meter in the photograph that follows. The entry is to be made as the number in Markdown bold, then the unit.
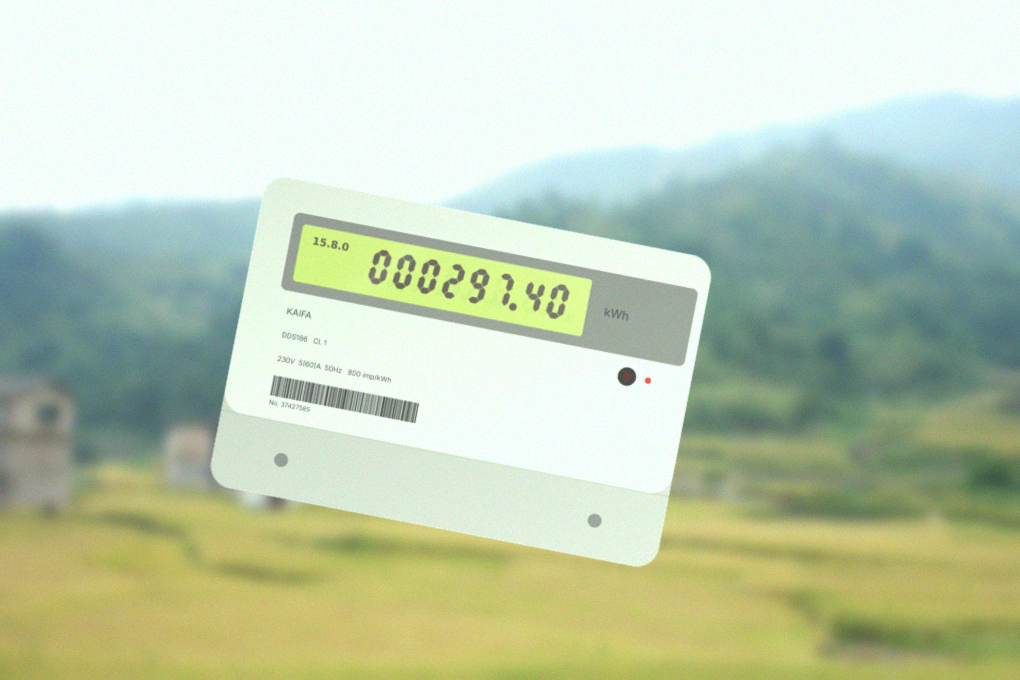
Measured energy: **297.40** kWh
